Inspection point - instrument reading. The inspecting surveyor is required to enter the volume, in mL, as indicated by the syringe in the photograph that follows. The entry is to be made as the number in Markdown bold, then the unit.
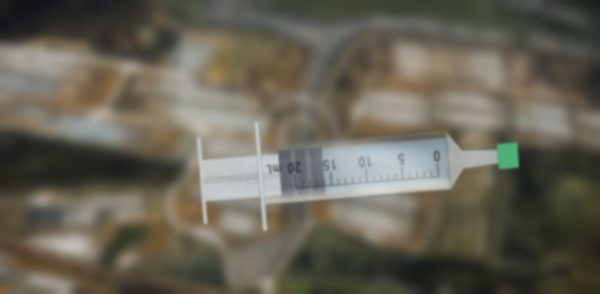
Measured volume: **16** mL
